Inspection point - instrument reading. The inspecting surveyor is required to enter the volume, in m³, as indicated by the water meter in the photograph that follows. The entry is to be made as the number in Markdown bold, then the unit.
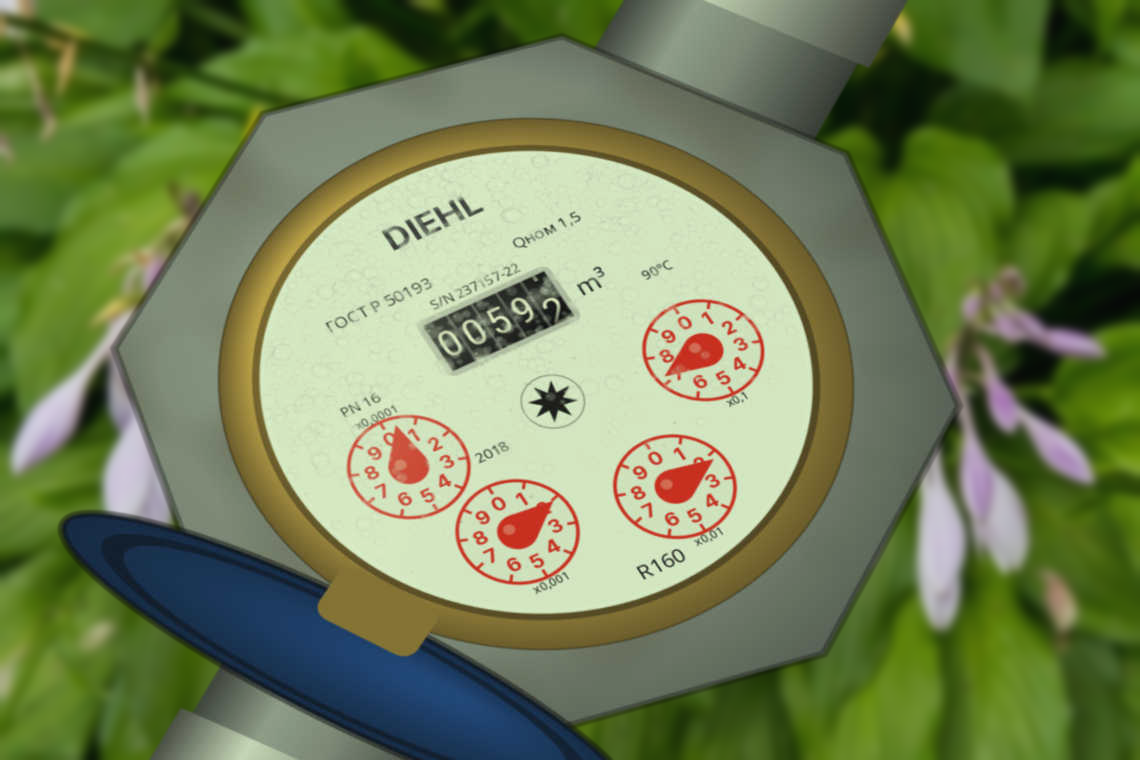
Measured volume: **591.7220** m³
